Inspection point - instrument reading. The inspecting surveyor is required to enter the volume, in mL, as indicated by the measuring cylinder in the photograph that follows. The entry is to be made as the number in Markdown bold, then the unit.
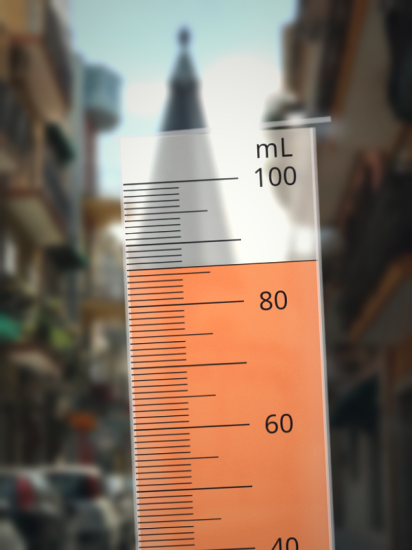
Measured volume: **86** mL
